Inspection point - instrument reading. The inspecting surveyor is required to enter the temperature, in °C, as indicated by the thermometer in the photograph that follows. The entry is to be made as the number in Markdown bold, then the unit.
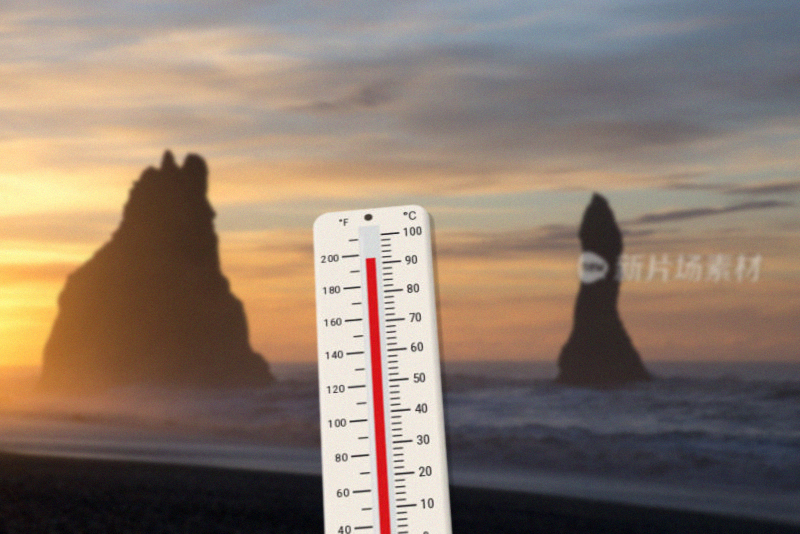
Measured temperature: **92** °C
